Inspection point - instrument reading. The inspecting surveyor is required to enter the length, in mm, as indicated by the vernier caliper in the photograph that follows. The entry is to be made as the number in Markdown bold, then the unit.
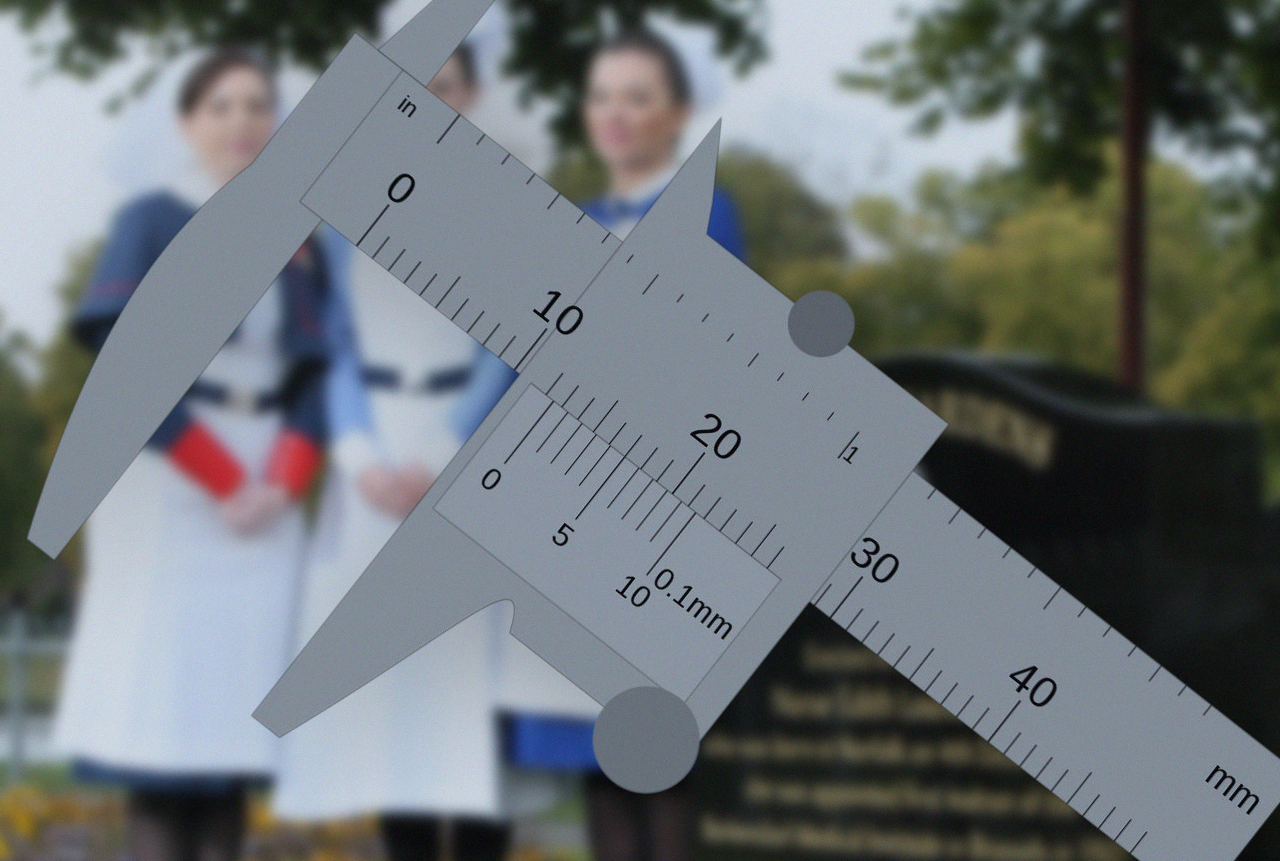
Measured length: **12.5** mm
